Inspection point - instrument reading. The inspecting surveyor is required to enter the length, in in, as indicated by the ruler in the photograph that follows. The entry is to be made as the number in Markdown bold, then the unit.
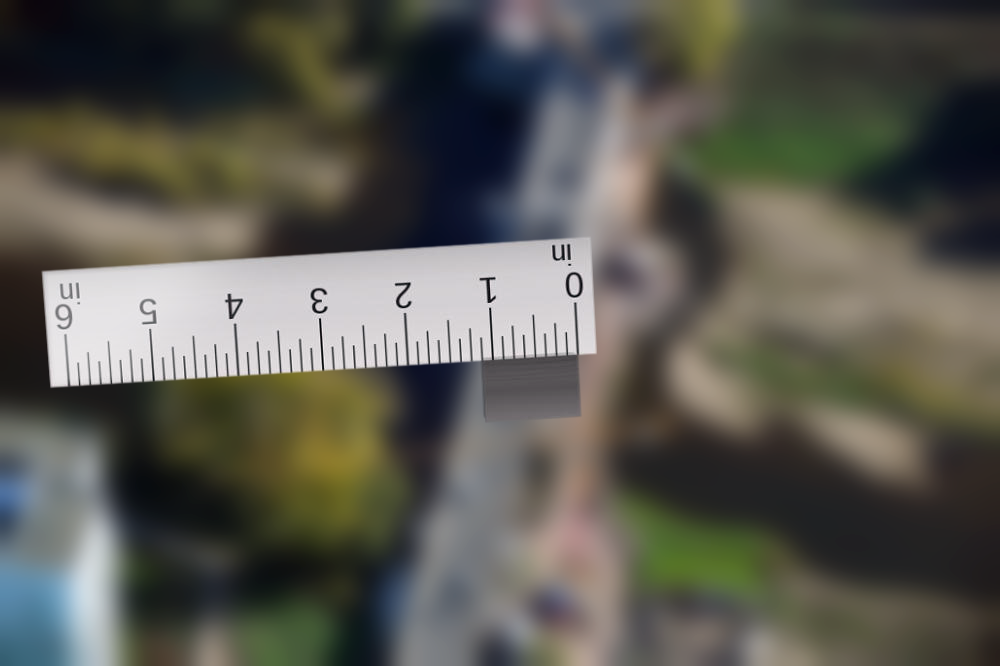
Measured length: **1.125** in
